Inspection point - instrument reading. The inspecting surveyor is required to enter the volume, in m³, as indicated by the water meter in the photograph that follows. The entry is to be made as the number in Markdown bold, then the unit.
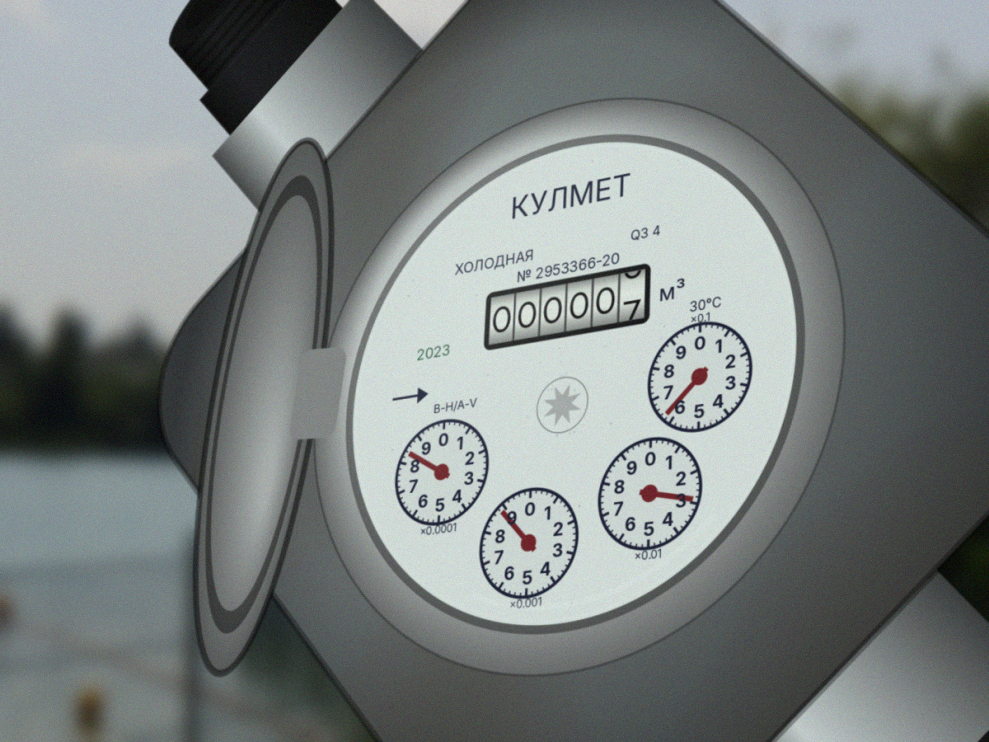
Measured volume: **6.6288** m³
